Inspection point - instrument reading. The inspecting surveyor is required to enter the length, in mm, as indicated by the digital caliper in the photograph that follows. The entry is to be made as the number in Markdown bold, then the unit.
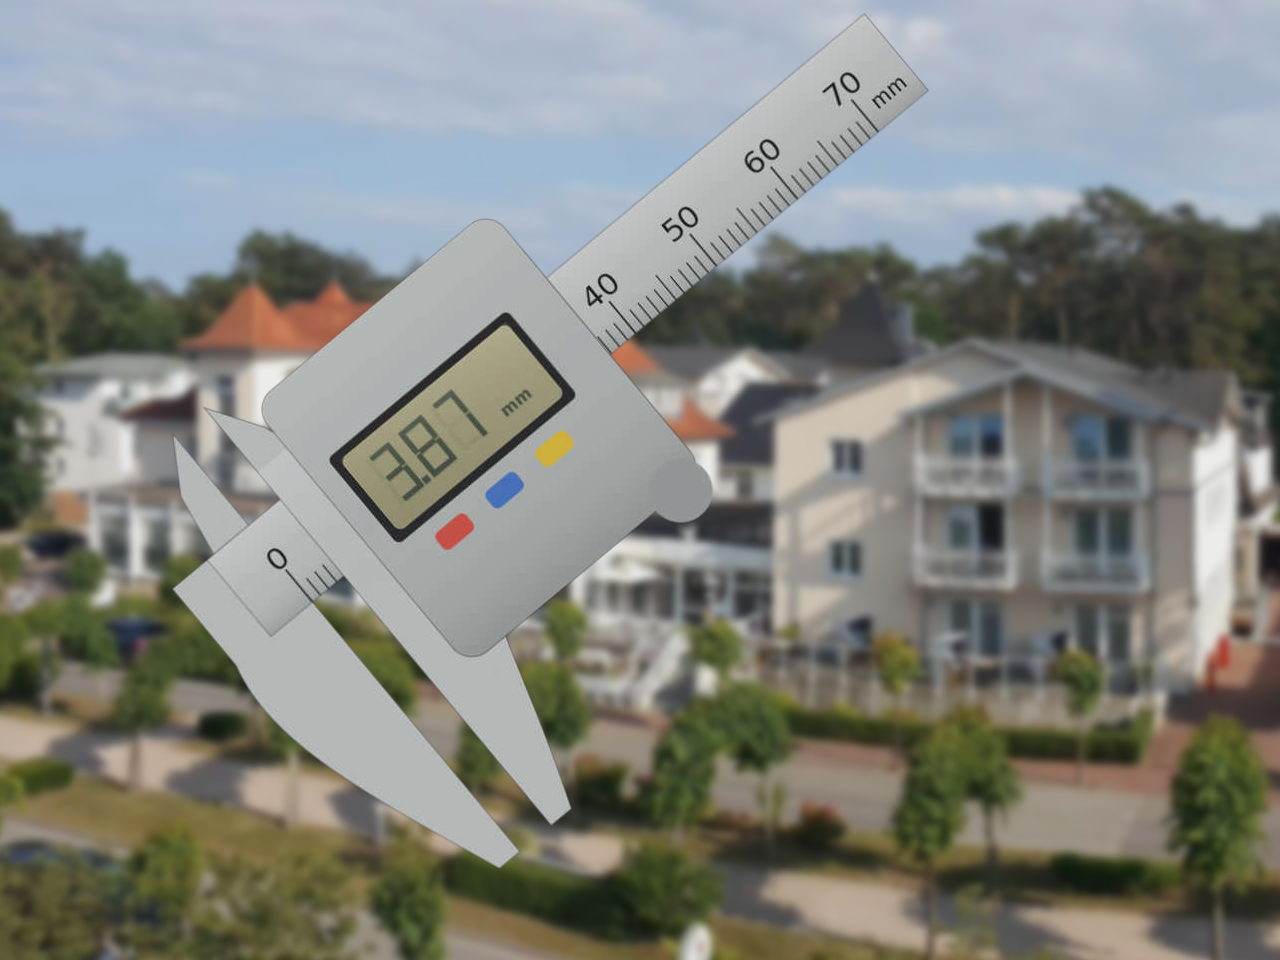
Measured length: **3.87** mm
